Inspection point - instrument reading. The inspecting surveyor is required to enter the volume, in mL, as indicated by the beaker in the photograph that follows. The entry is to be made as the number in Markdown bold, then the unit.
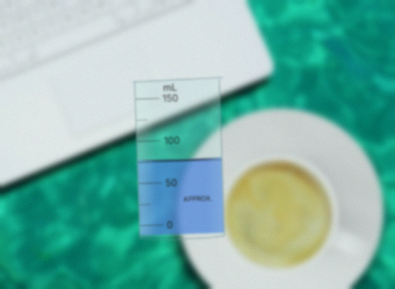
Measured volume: **75** mL
